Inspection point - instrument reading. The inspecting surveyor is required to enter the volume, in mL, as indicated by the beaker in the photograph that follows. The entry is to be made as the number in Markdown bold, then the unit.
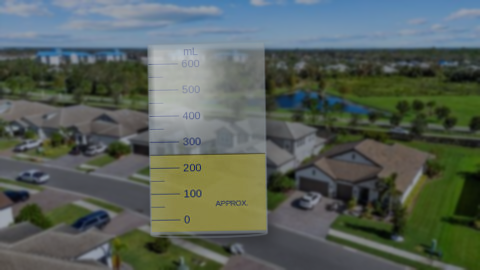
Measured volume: **250** mL
